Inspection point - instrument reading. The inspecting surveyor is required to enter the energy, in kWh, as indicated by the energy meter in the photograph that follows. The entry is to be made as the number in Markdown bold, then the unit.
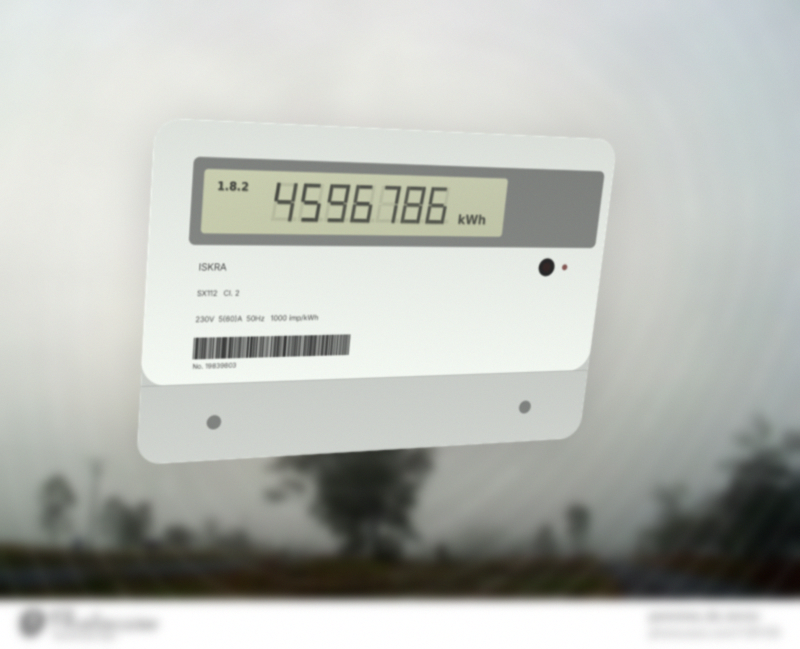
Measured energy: **4596786** kWh
